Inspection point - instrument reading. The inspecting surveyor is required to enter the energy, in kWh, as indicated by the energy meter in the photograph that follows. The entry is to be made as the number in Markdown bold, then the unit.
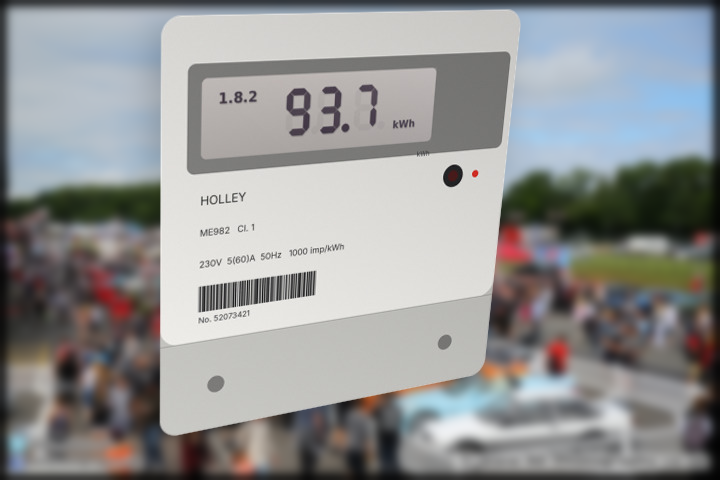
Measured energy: **93.7** kWh
